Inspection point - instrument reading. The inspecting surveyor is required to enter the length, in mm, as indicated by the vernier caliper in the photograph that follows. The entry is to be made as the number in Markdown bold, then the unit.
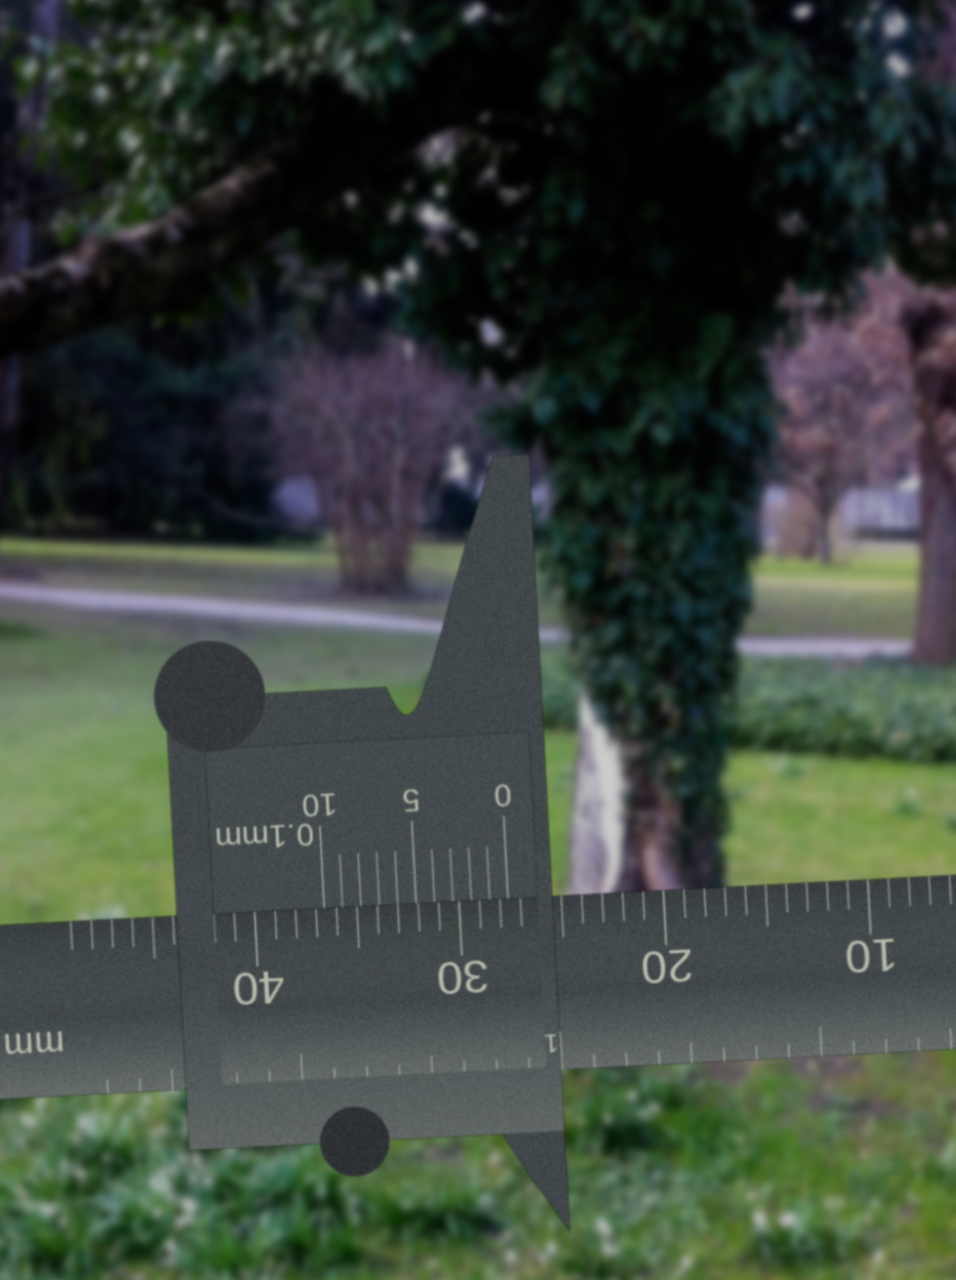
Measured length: **27.6** mm
